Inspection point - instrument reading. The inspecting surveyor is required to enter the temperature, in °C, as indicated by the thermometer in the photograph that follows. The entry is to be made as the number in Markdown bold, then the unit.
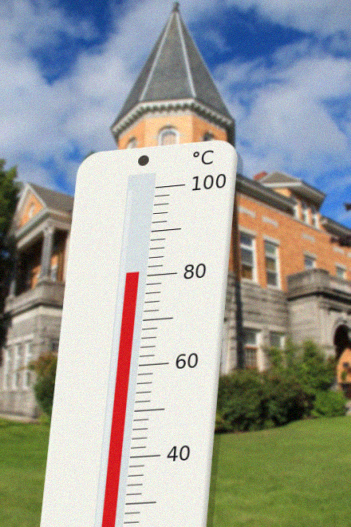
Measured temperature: **81** °C
